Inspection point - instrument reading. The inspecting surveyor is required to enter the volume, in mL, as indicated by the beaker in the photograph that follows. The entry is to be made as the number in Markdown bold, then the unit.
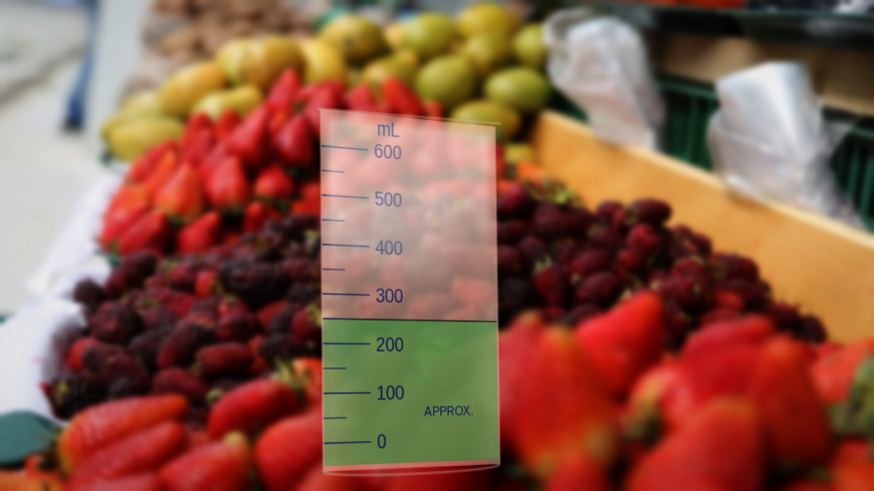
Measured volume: **250** mL
